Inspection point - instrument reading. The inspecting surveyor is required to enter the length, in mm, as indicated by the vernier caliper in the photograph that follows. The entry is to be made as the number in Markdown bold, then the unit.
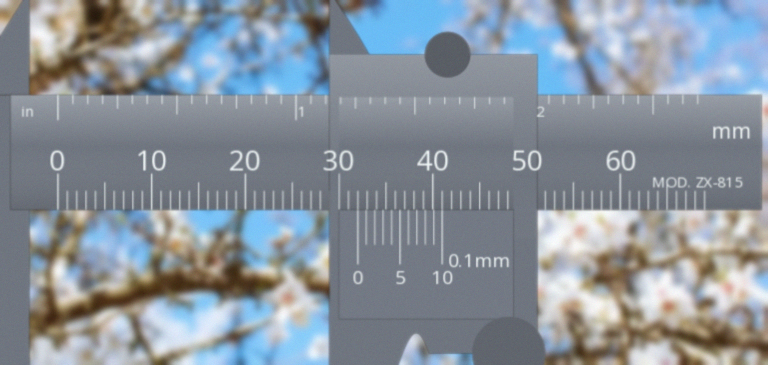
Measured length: **32.0** mm
